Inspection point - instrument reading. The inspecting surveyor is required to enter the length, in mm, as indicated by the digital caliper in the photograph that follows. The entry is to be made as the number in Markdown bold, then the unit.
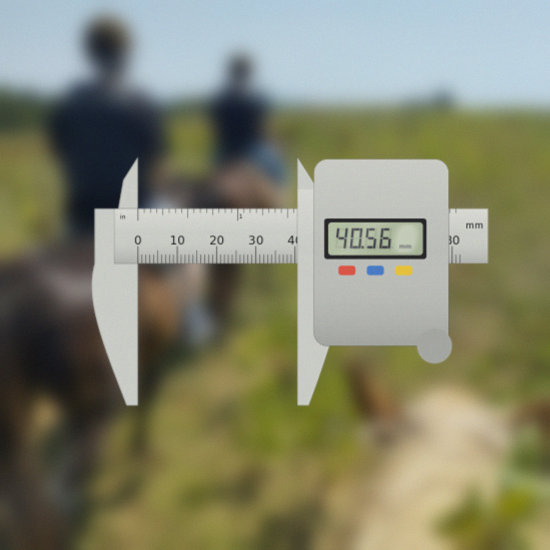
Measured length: **40.56** mm
